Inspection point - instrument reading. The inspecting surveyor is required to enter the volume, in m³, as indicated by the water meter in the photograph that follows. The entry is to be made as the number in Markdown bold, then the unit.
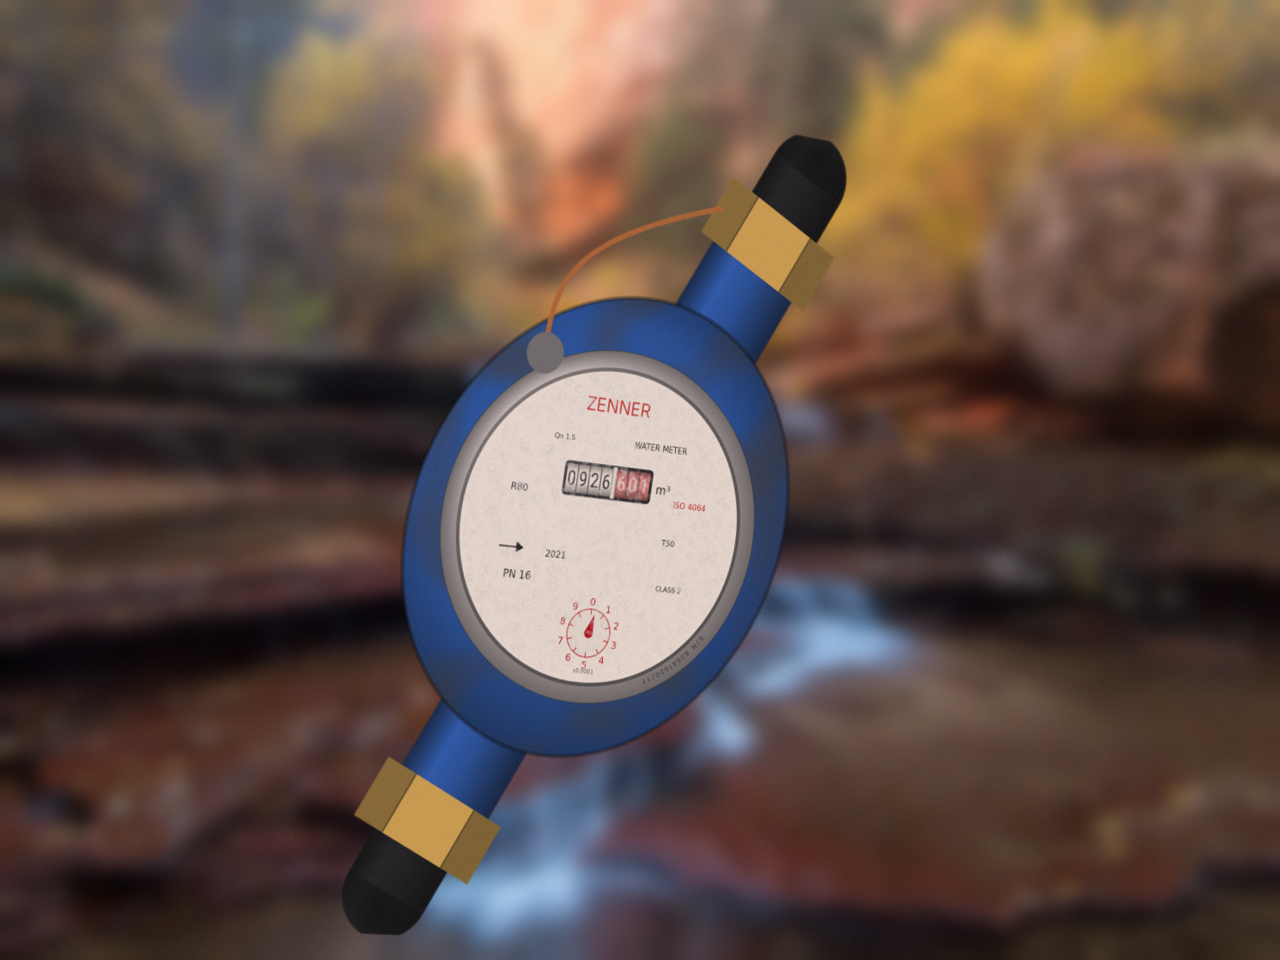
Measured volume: **926.6010** m³
